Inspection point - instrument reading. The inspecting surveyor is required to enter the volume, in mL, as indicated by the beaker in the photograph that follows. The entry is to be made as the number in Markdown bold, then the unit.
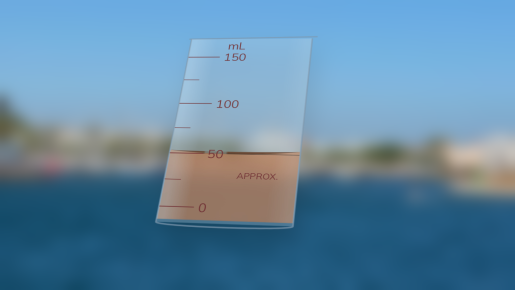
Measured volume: **50** mL
